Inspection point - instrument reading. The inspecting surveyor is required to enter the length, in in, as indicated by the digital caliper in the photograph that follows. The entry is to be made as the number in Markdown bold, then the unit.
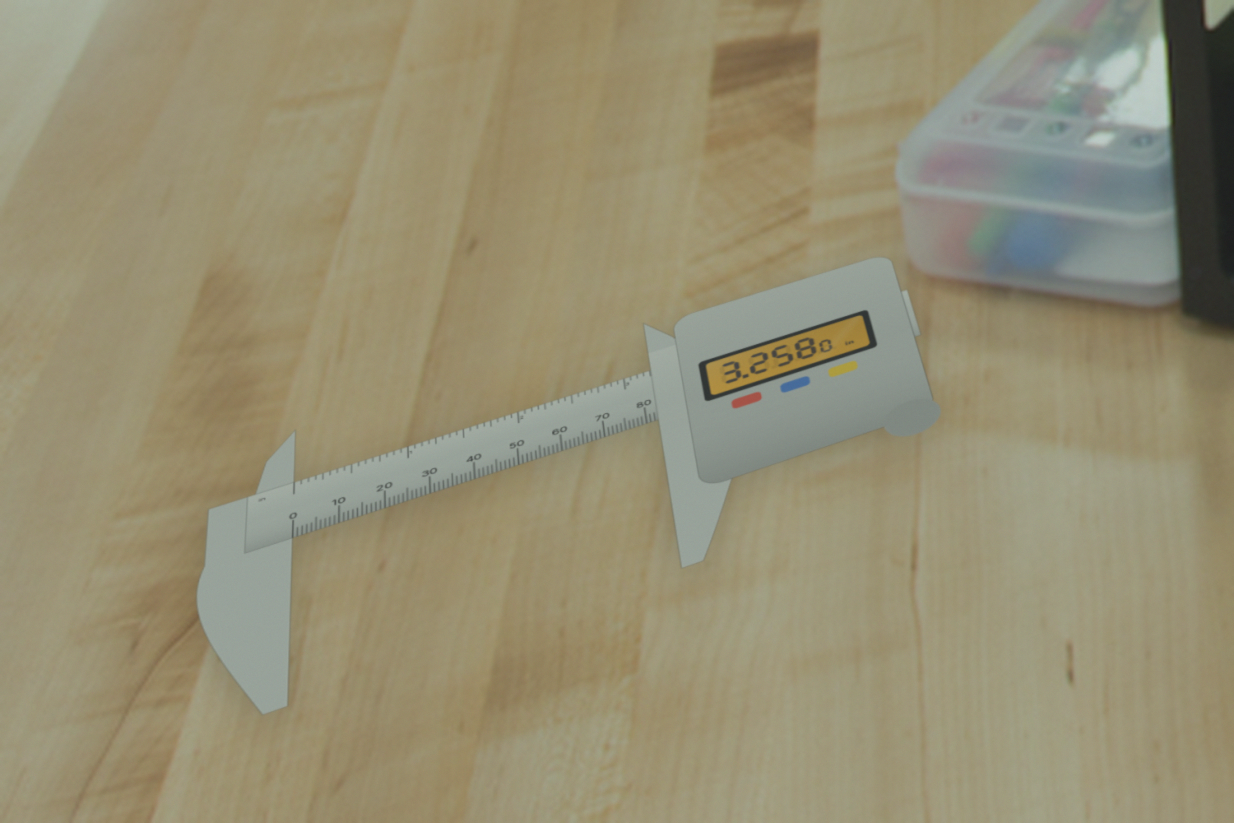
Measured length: **3.2580** in
